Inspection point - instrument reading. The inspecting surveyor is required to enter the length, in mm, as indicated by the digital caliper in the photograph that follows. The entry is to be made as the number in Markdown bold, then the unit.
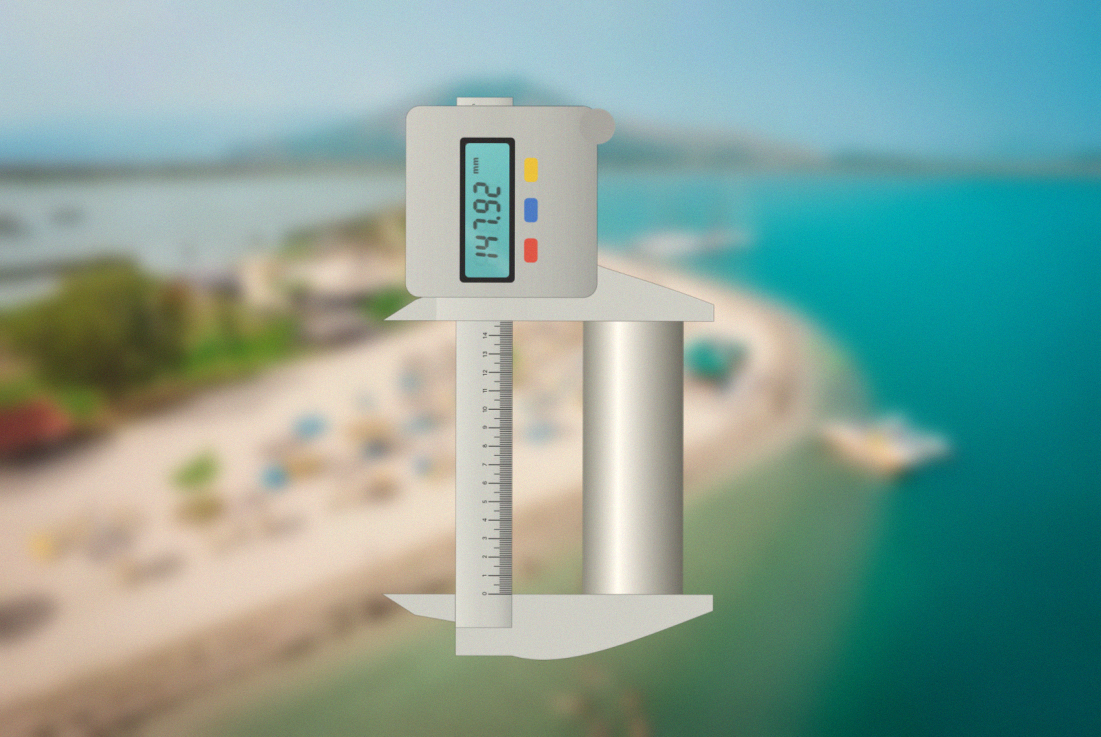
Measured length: **147.92** mm
